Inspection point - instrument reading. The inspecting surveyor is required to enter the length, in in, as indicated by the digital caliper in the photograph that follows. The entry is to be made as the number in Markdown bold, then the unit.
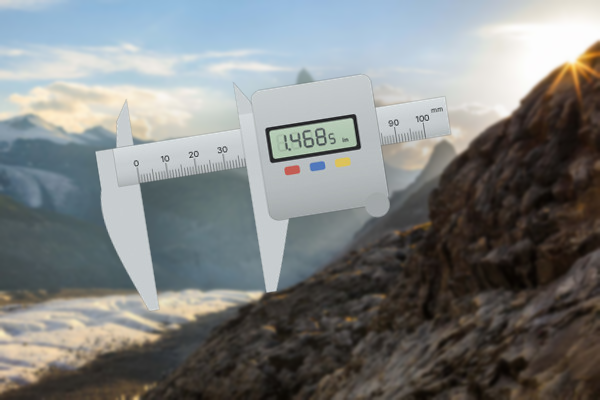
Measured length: **1.4685** in
